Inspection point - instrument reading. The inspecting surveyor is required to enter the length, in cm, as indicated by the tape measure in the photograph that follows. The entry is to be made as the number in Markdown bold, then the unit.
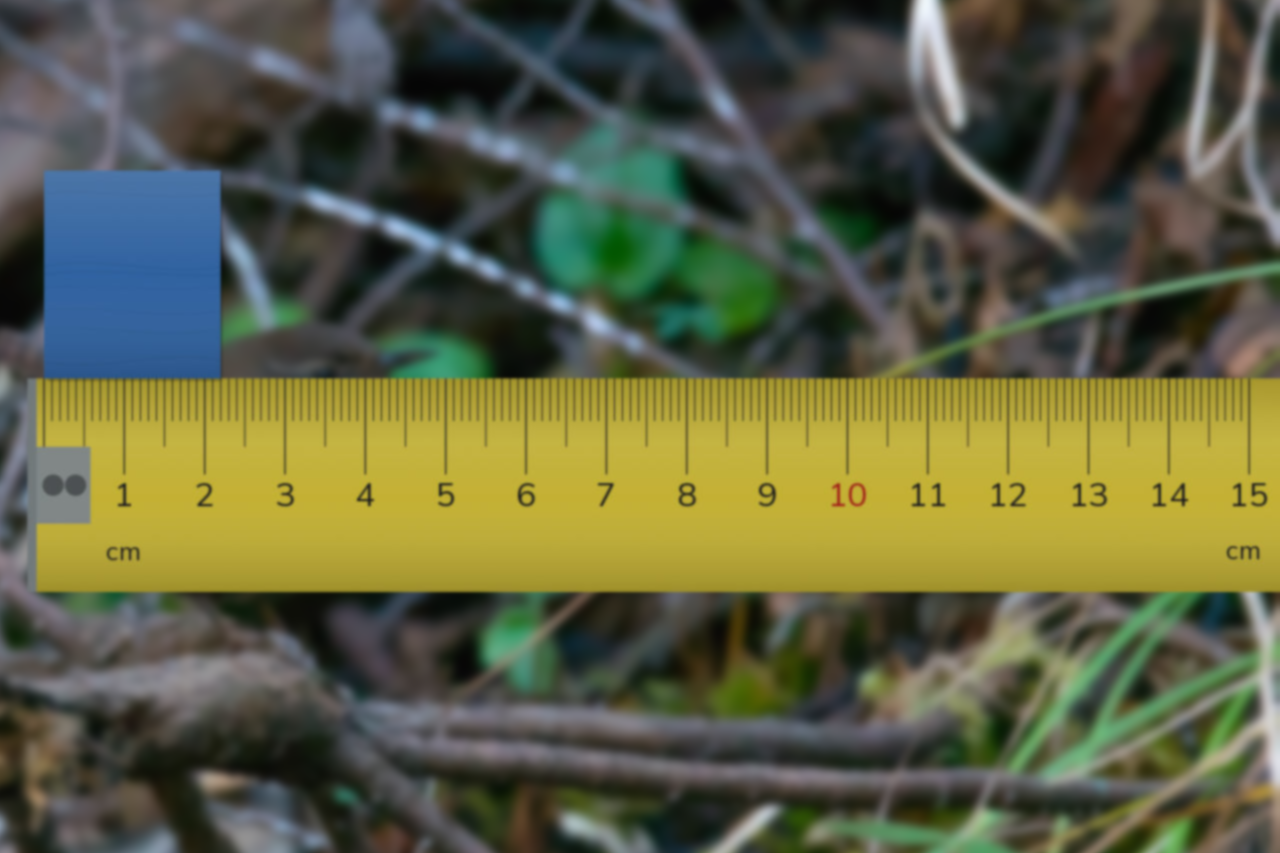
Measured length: **2.2** cm
